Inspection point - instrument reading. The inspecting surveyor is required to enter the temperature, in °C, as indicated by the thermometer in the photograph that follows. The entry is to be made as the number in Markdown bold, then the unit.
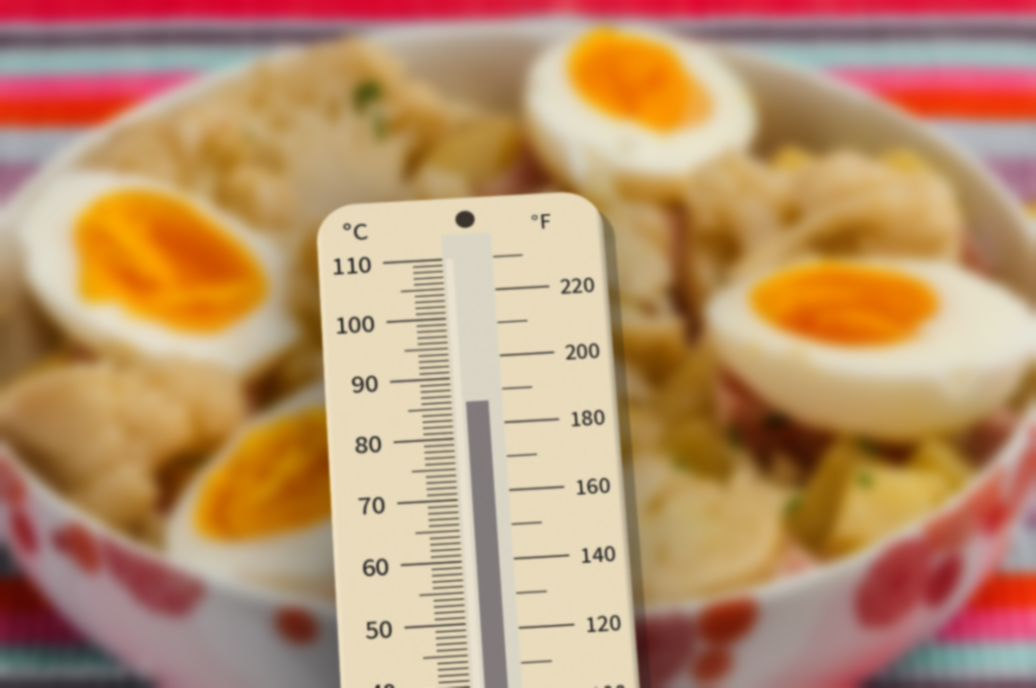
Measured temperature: **86** °C
